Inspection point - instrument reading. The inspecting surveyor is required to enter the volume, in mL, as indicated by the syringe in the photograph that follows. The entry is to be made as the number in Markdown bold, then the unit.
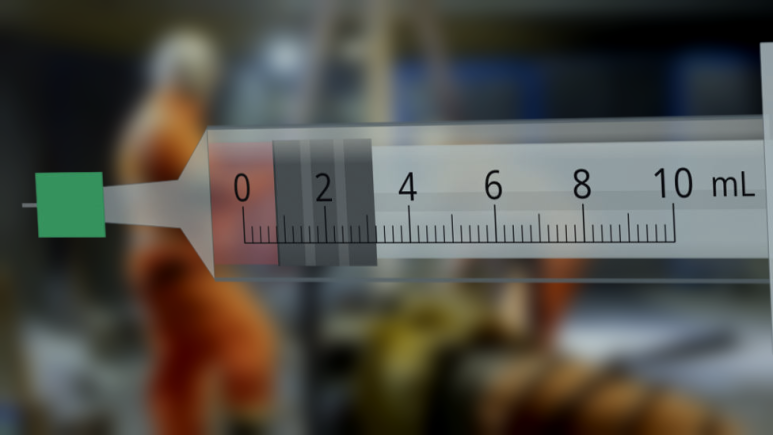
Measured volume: **0.8** mL
